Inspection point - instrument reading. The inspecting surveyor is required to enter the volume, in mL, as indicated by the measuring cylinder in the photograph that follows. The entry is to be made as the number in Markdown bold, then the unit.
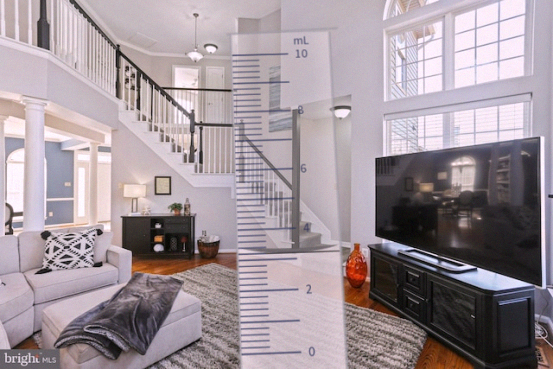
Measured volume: **3.2** mL
